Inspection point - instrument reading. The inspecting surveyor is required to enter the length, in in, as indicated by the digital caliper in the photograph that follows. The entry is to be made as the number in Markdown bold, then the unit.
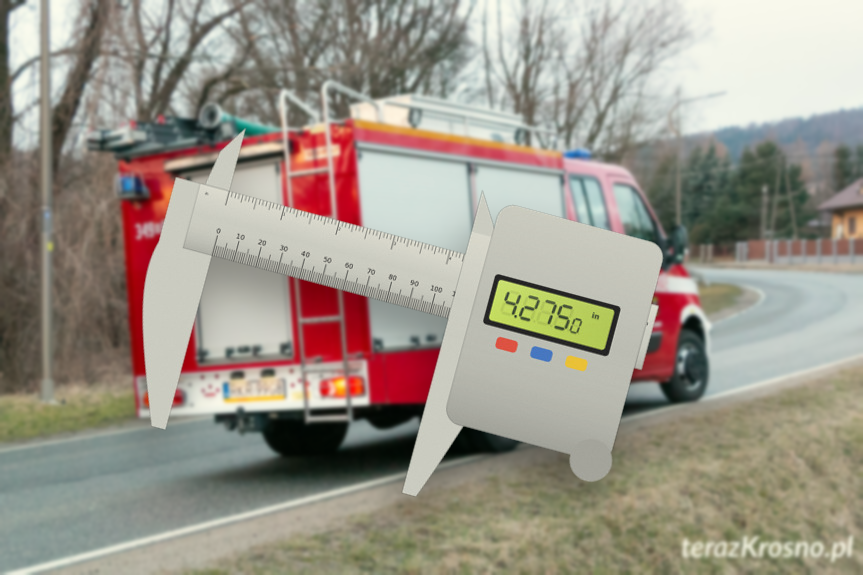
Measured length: **4.2750** in
